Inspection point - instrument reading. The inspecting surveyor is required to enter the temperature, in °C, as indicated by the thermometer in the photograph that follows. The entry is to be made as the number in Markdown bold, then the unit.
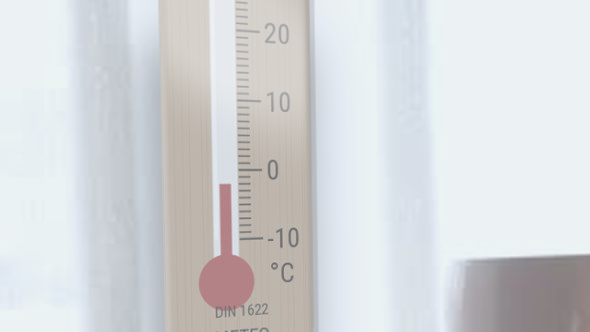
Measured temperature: **-2** °C
